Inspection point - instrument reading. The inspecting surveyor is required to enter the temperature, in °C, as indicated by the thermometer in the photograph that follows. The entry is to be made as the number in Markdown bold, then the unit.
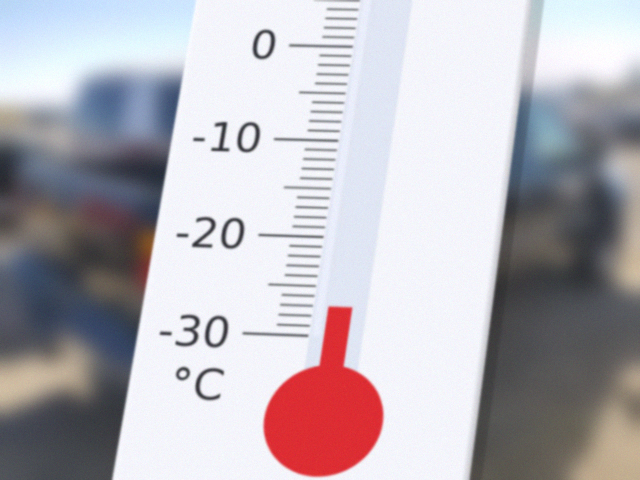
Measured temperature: **-27** °C
